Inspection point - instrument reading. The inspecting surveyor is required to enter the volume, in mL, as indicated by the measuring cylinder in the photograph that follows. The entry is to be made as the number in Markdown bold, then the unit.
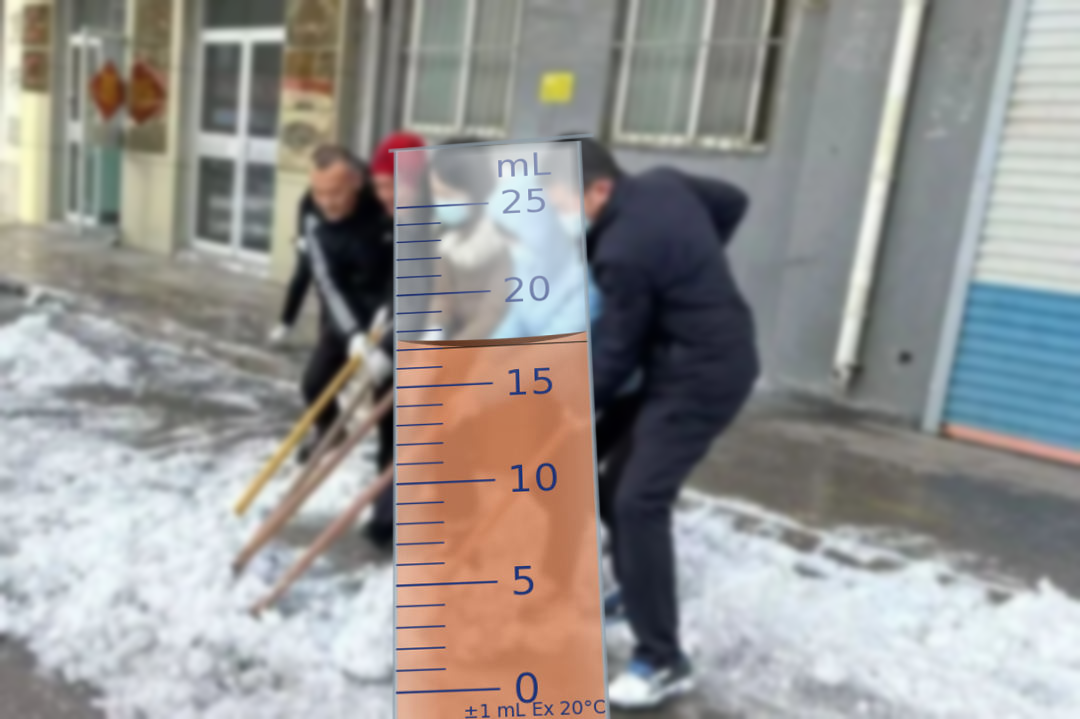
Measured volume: **17** mL
